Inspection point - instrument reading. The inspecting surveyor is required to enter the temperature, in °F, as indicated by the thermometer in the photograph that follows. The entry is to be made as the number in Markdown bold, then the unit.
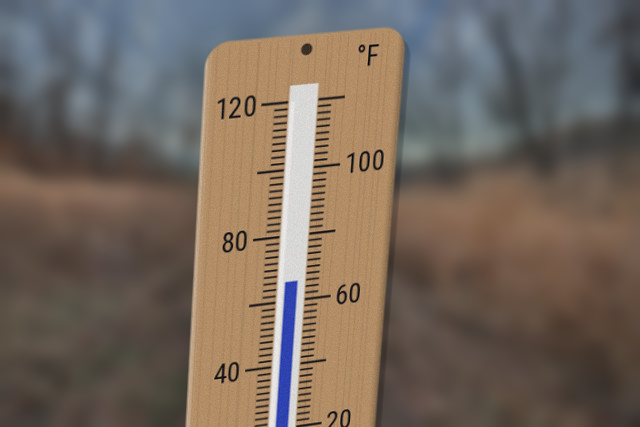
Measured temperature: **66** °F
